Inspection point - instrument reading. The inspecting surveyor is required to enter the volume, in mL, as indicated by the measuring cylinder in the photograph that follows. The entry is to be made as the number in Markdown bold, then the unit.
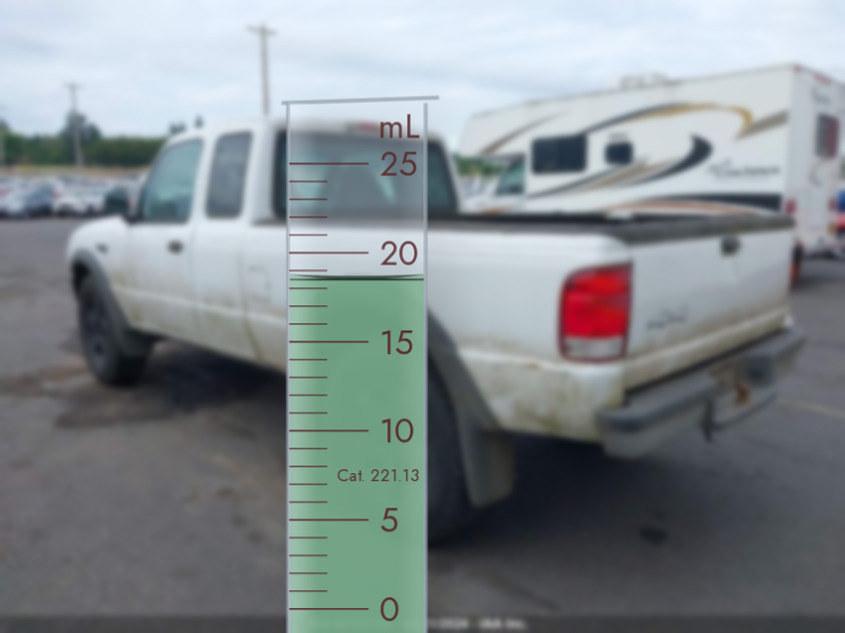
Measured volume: **18.5** mL
